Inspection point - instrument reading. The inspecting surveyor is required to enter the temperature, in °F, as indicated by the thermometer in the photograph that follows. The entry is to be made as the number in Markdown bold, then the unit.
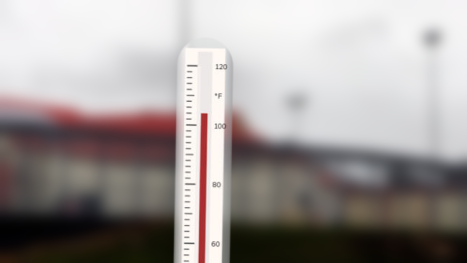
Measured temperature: **104** °F
